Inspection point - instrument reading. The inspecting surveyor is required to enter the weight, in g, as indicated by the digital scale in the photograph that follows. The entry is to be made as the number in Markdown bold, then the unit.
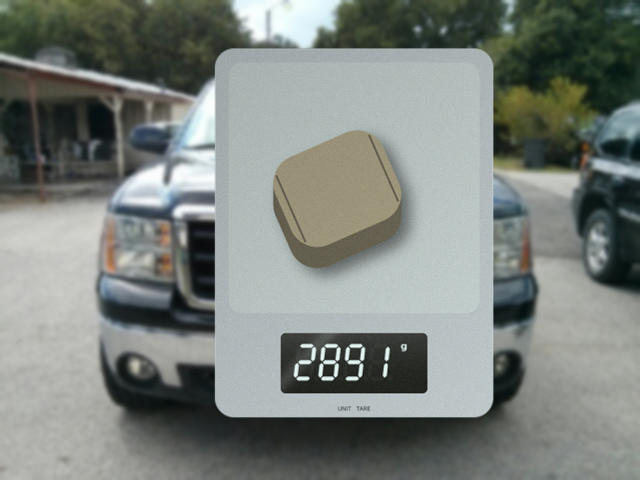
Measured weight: **2891** g
